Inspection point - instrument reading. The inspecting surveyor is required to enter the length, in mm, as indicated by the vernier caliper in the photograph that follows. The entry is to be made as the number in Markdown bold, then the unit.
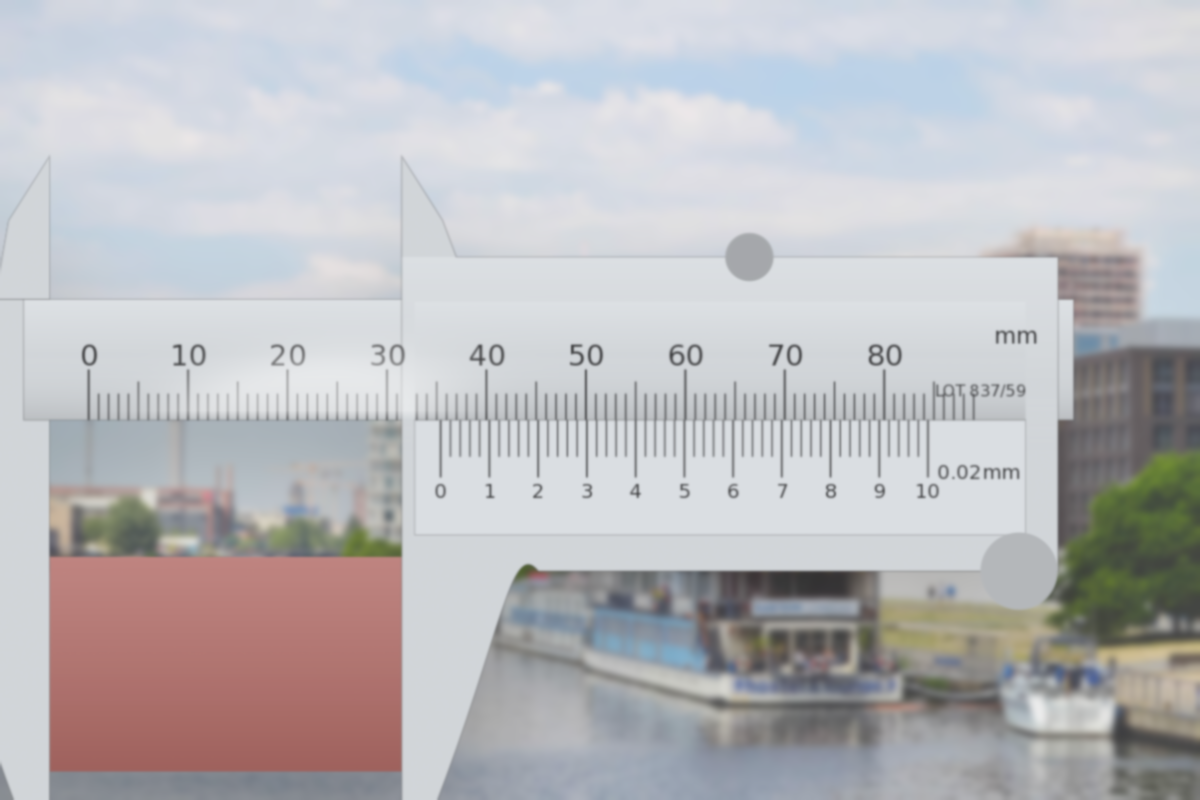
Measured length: **35.4** mm
